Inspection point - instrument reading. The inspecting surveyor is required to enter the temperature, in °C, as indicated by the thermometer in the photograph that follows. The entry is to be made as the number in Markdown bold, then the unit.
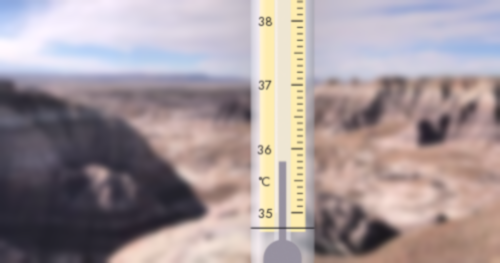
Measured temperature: **35.8** °C
